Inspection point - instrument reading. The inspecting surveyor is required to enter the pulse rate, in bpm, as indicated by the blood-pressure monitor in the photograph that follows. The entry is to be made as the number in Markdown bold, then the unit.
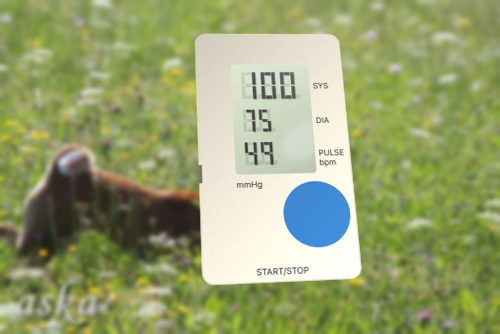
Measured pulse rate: **49** bpm
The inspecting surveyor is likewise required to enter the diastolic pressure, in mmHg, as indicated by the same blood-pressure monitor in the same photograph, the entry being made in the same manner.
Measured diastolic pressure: **75** mmHg
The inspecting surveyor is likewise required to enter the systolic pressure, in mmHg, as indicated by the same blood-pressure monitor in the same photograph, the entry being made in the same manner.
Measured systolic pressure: **100** mmHg
